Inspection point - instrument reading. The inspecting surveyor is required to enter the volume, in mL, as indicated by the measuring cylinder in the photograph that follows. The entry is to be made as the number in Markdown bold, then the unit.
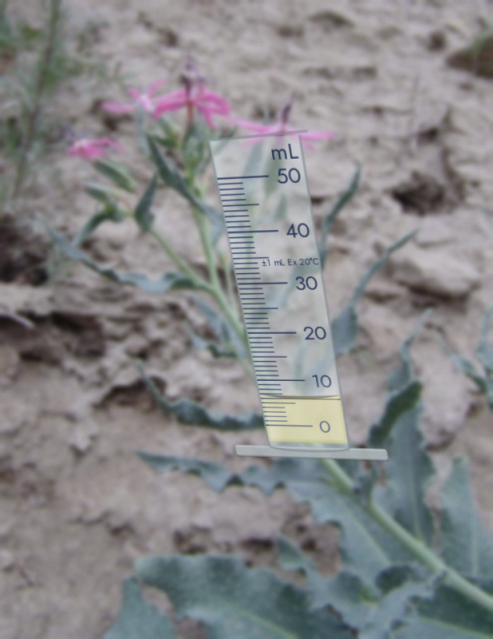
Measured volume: **6** mL
